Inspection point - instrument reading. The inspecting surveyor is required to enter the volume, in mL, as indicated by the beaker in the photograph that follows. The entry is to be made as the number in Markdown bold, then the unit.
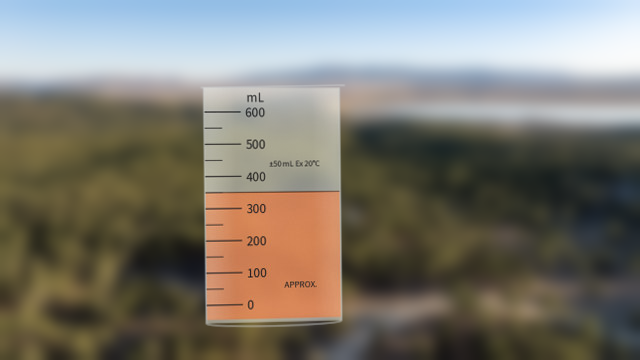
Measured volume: **350** mL
